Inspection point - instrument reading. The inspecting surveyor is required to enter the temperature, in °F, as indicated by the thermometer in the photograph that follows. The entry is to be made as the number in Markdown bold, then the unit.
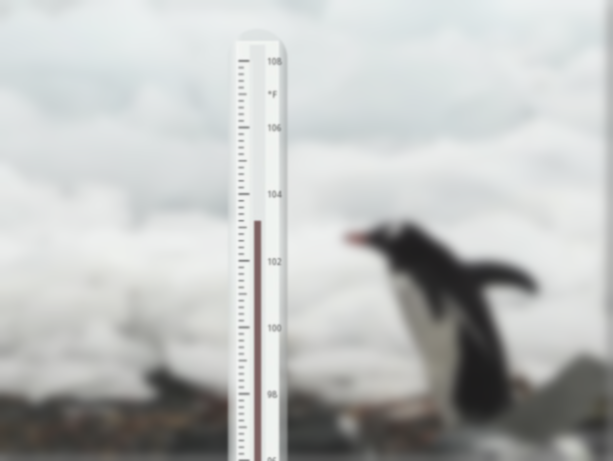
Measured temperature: **103.2** °F
